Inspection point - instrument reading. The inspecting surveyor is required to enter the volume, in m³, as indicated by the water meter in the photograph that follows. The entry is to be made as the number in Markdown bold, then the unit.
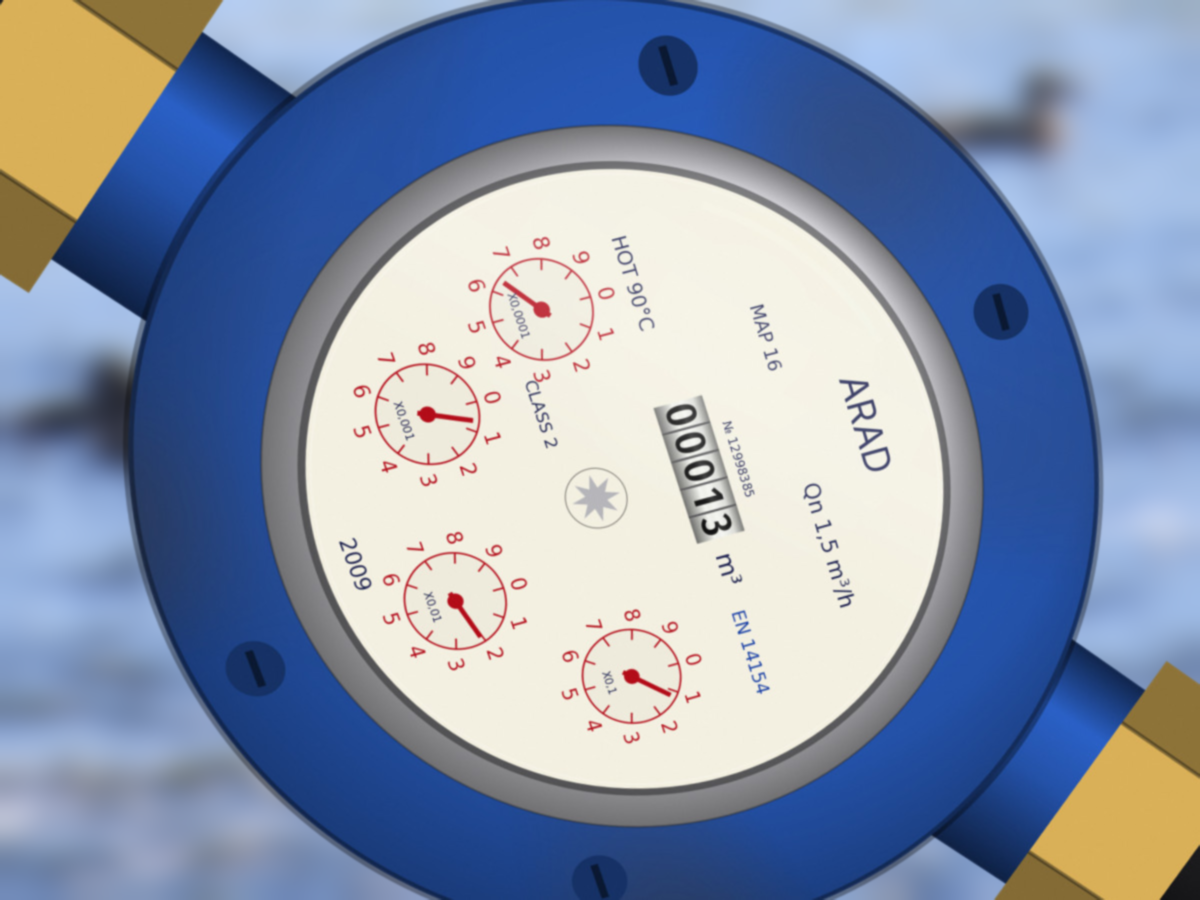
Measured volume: **13.1206** m³
